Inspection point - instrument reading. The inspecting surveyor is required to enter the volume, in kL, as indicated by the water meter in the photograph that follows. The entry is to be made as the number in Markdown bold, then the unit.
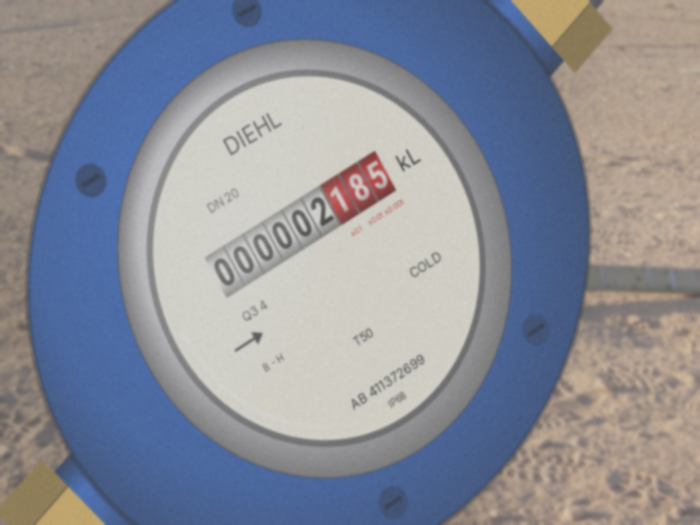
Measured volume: **2.185** kL
